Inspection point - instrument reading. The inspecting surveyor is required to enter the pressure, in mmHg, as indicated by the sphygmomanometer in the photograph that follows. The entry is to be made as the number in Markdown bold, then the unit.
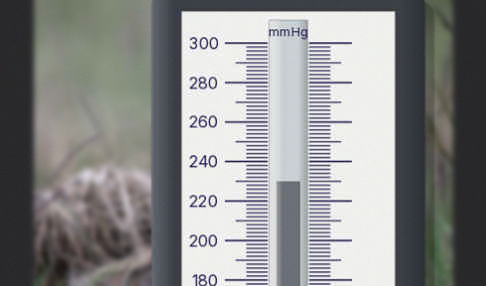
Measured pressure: **230** mmHg
